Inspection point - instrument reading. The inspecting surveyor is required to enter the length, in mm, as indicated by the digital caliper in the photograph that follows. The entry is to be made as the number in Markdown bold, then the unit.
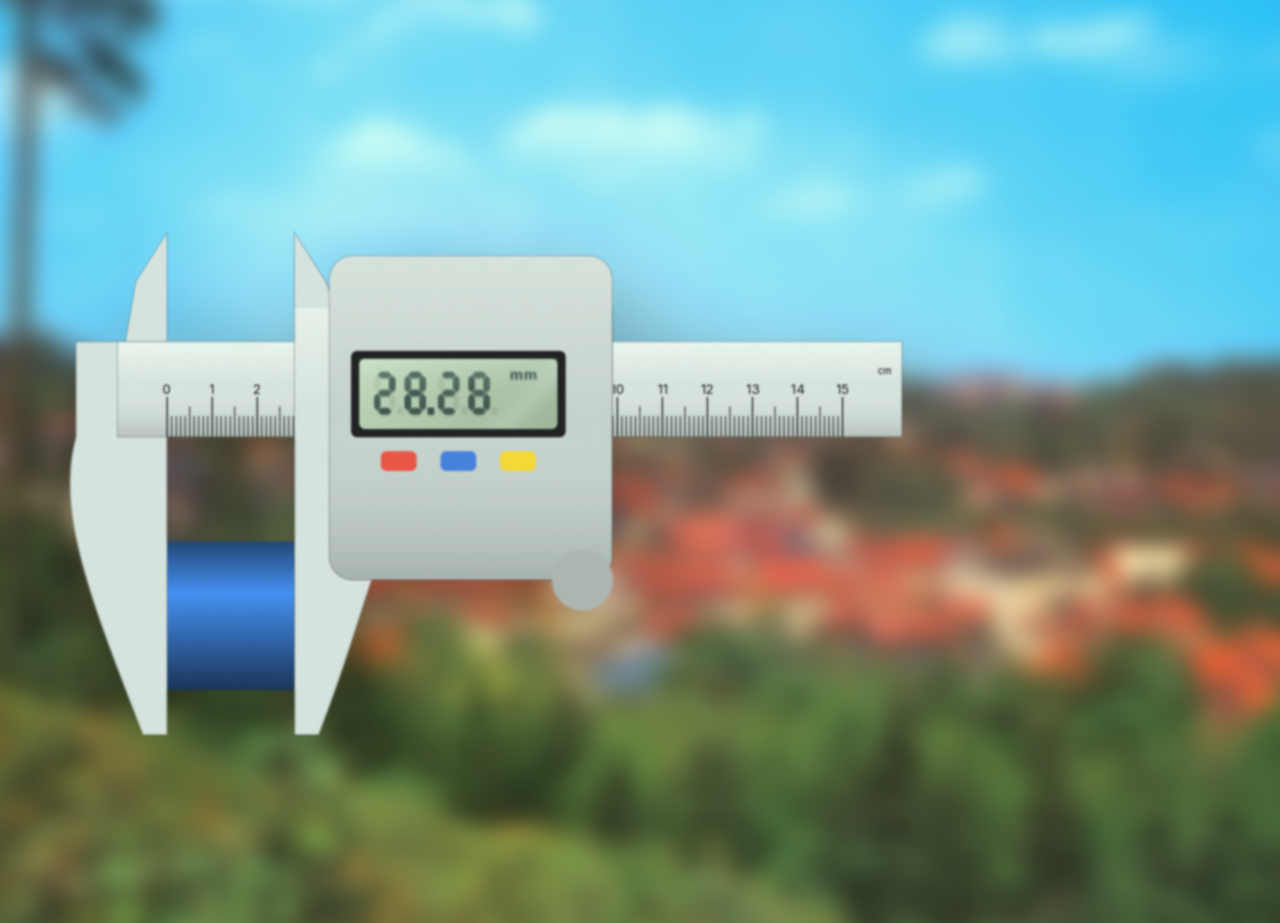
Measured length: **28.28** mm
